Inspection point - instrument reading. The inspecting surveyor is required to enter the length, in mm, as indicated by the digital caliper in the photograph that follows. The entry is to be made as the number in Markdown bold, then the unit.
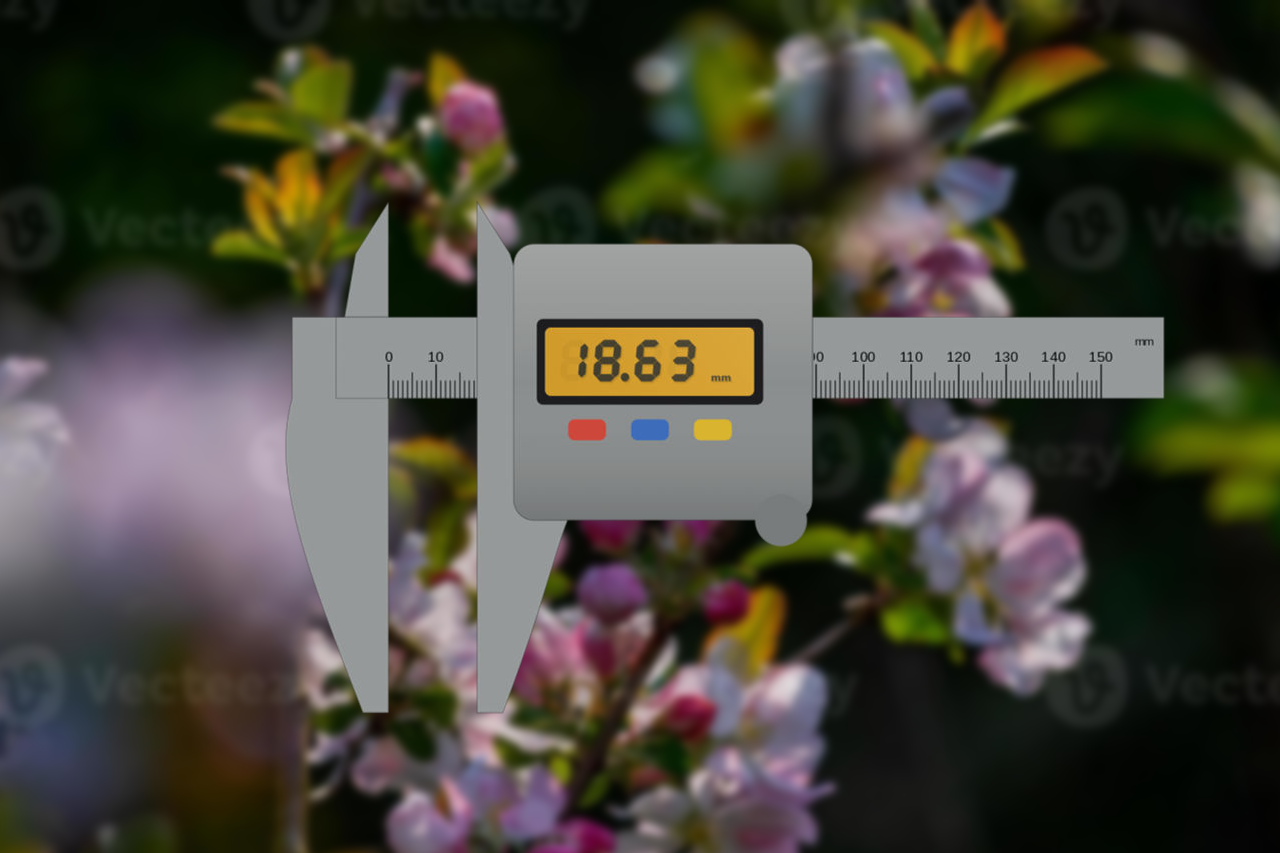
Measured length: **18.63** mm
